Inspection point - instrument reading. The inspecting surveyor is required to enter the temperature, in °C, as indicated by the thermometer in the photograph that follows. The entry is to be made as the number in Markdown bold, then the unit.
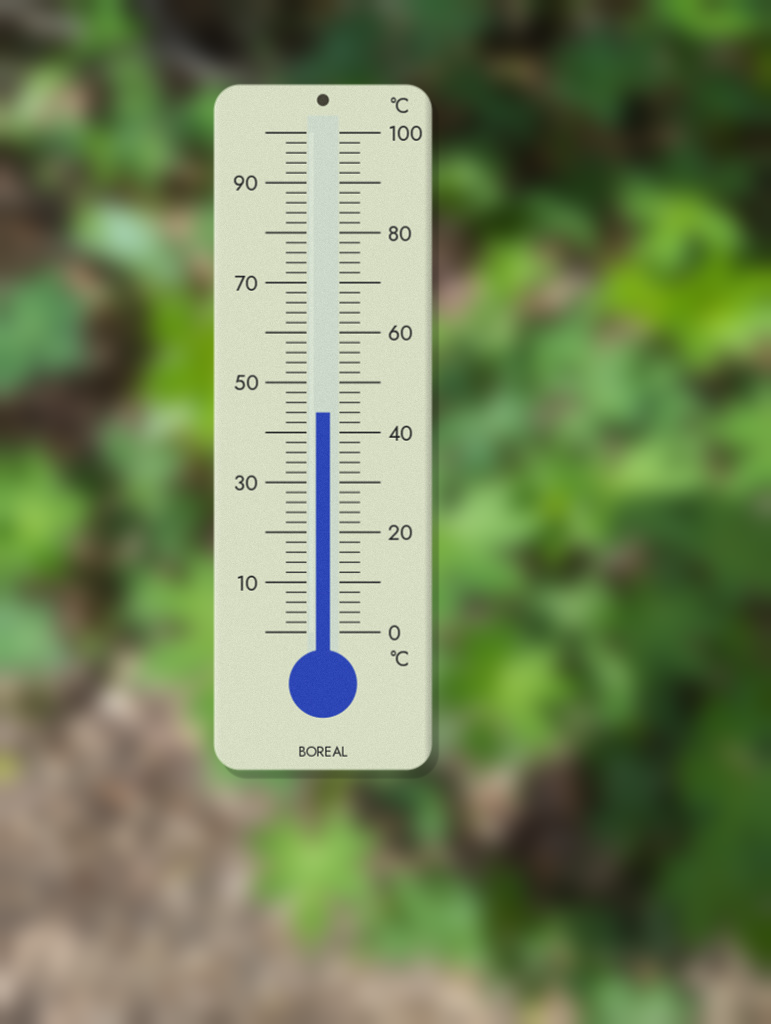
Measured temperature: **44** °C
